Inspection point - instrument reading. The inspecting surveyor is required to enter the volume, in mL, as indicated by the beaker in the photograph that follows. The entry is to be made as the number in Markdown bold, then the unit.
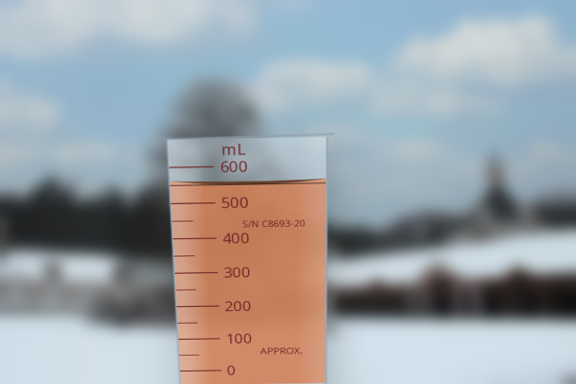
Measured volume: **550** mL
